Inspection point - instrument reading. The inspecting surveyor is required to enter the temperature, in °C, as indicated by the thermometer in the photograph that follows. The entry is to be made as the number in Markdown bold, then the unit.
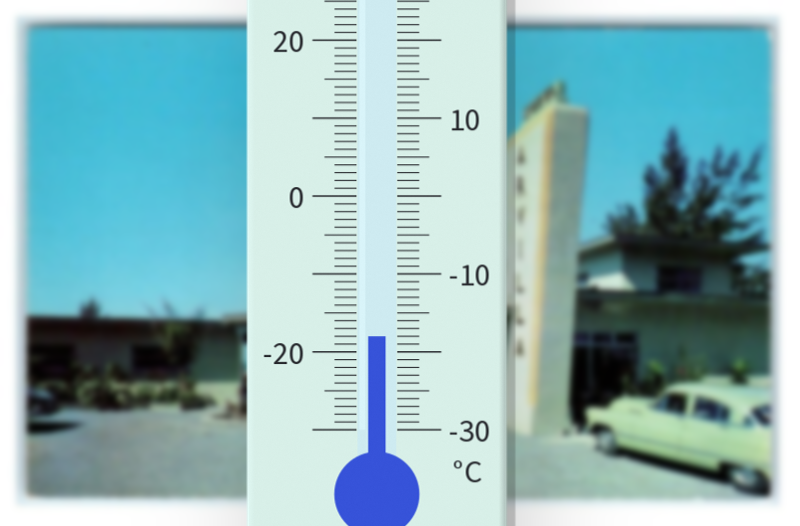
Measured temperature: **-18** °C
